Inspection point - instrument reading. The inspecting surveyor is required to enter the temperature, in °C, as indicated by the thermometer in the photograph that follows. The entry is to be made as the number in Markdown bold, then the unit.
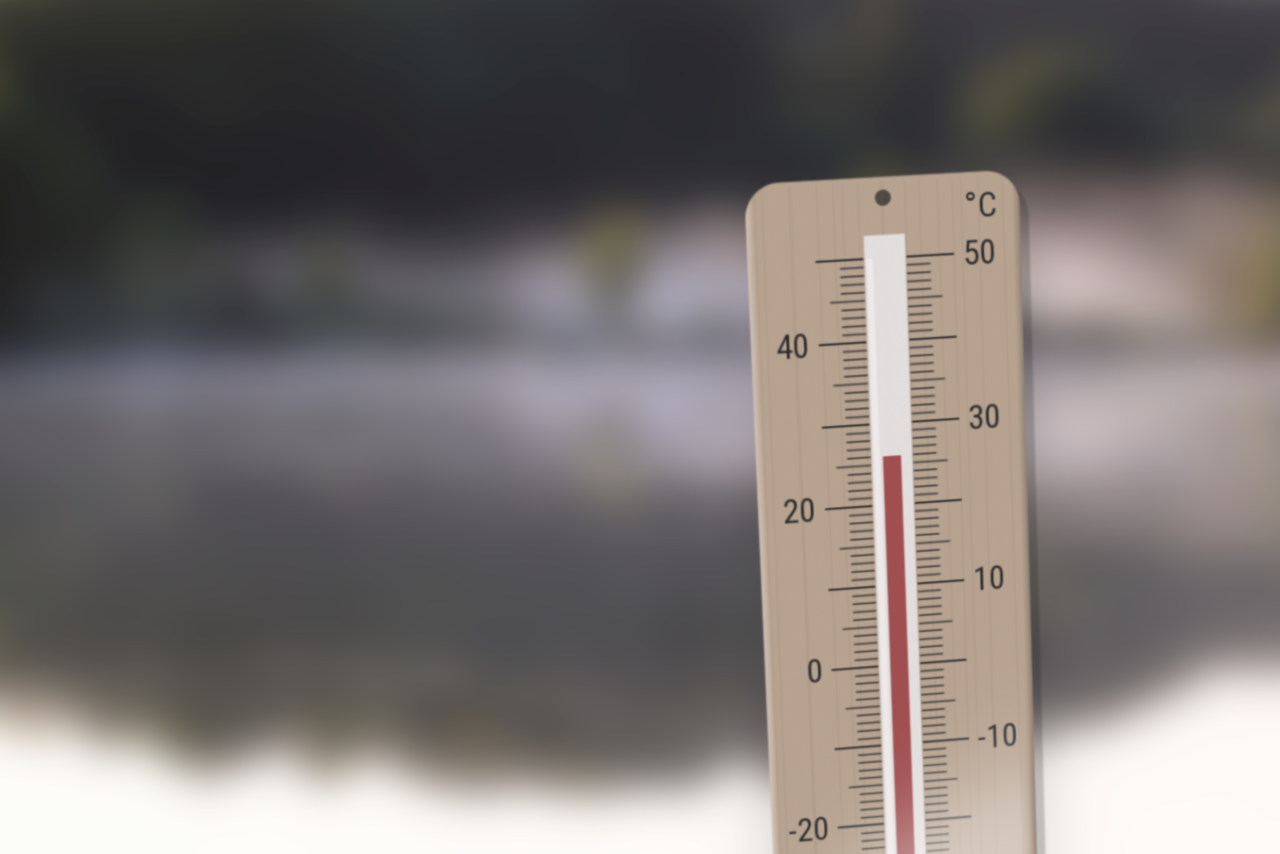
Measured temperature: **26** °C
